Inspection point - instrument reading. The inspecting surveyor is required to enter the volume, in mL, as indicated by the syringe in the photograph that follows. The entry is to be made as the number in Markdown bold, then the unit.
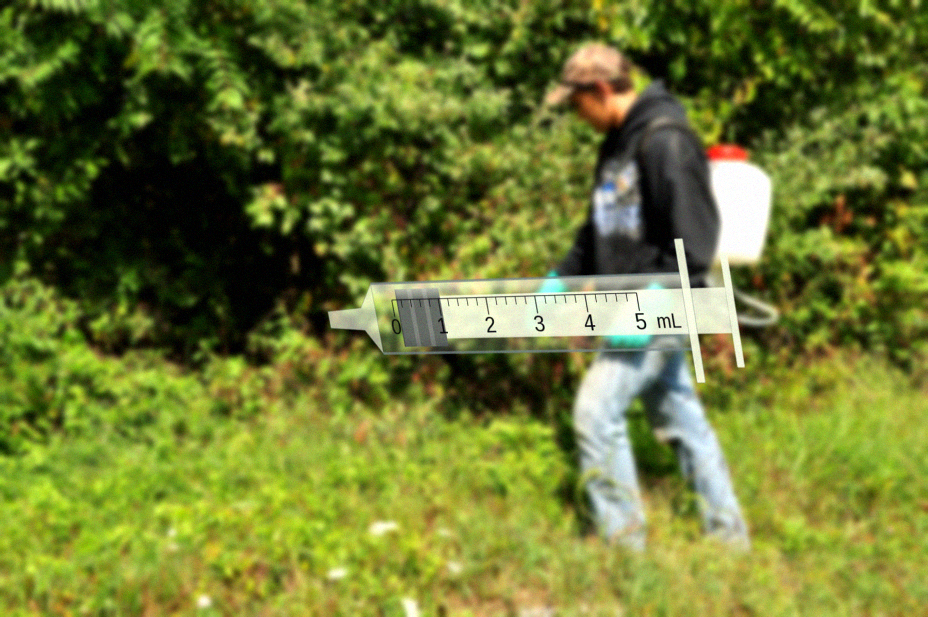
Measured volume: **0.1** mL
